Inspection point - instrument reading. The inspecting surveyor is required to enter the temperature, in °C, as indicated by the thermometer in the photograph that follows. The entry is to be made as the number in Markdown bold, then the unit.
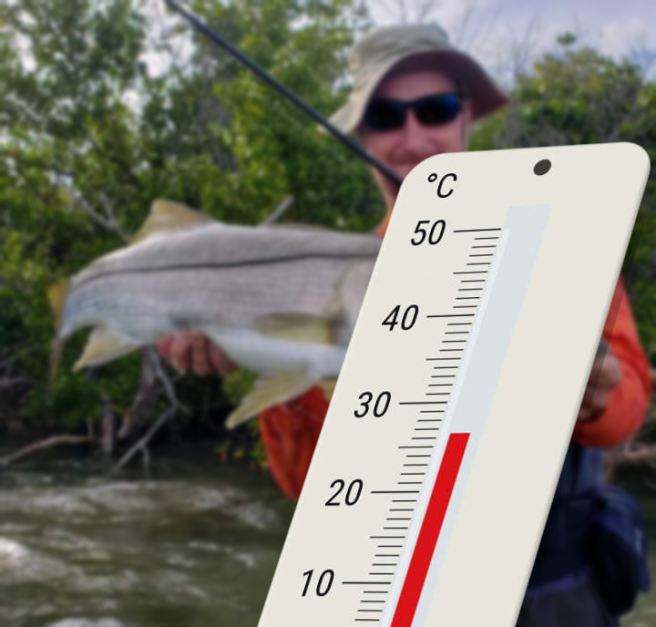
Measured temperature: **26.5** °C
